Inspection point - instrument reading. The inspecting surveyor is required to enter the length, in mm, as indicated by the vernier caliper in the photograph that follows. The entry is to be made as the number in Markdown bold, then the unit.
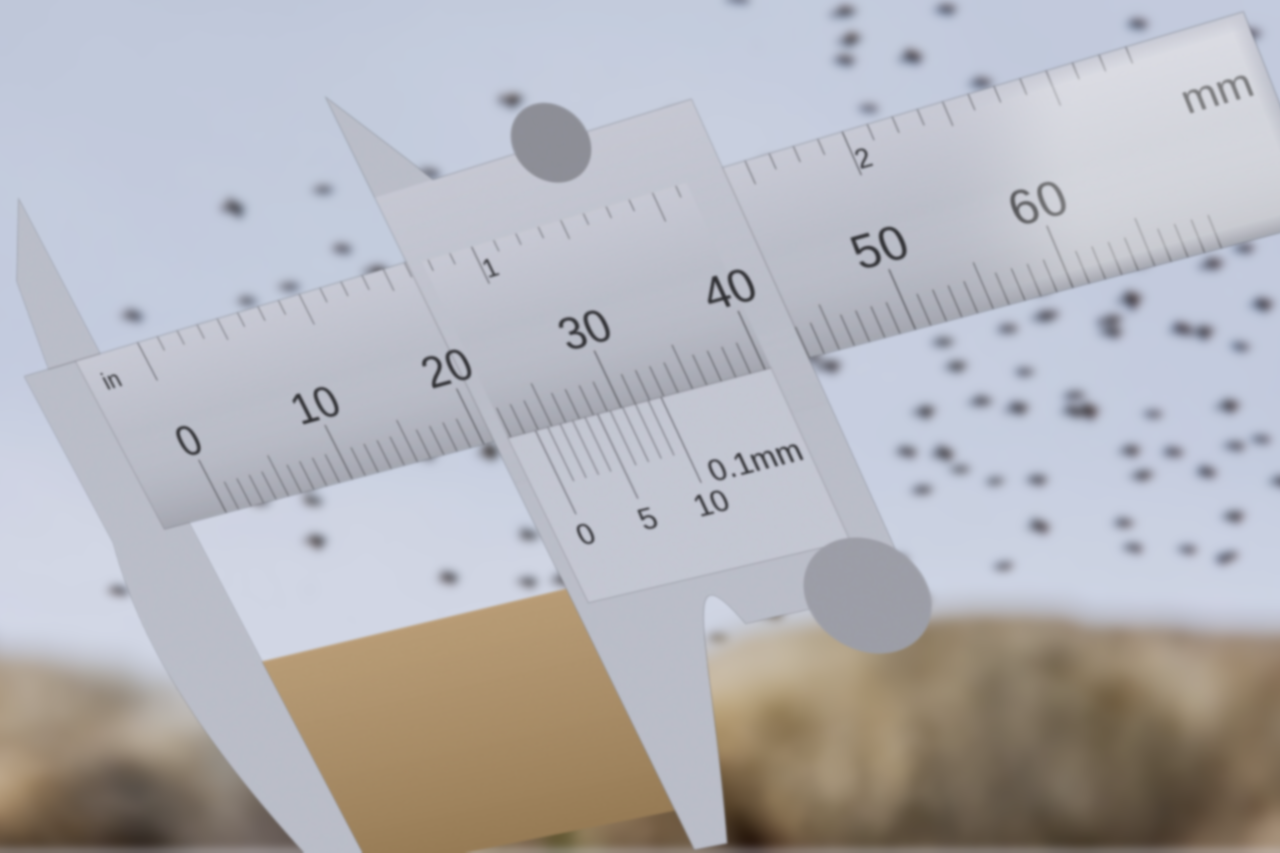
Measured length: **23.8** mm
